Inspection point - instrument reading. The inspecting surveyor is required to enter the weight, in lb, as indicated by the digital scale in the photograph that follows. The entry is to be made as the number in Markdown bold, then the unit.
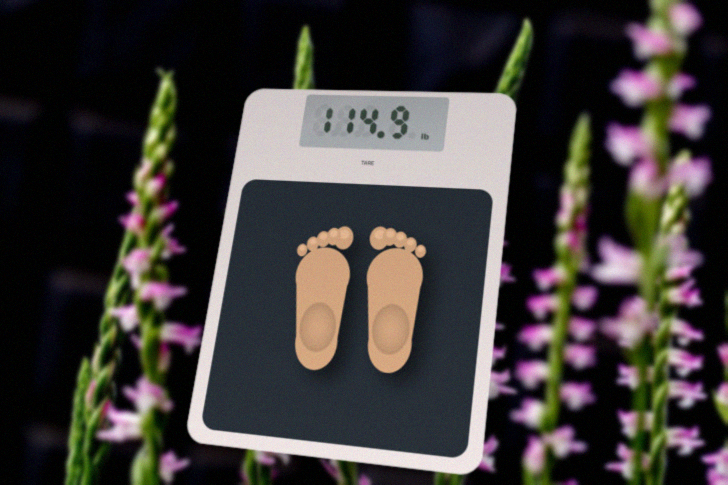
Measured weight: **114.9** lb
